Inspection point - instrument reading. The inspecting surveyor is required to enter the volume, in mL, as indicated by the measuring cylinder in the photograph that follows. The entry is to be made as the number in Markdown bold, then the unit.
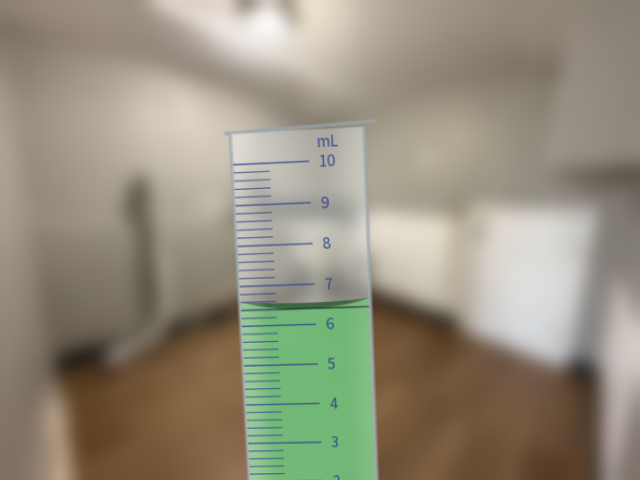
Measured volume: **6.4** mL
